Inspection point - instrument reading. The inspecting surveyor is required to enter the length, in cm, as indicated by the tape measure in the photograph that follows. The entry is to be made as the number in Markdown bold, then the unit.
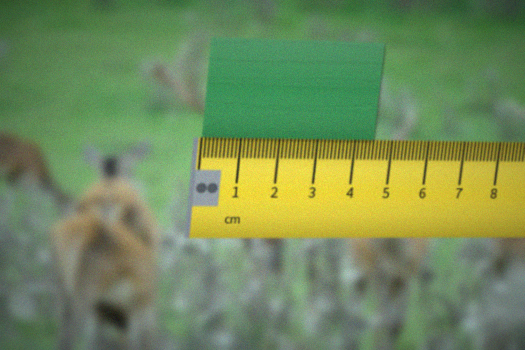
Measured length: **4.5** cm
